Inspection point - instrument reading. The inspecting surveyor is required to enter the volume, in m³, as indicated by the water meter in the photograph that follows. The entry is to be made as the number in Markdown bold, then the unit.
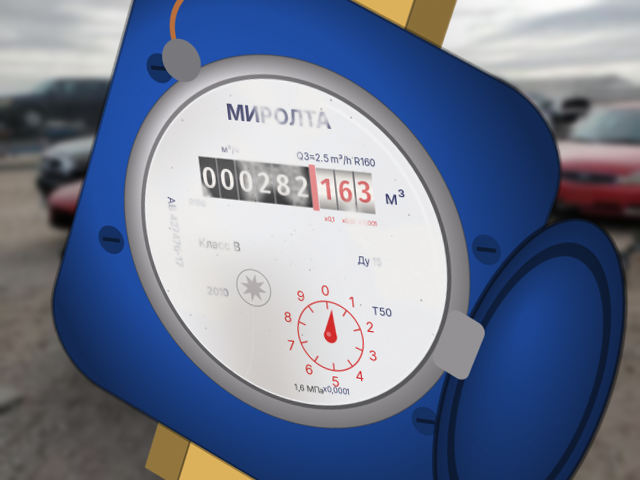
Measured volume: **282.1630** m³
